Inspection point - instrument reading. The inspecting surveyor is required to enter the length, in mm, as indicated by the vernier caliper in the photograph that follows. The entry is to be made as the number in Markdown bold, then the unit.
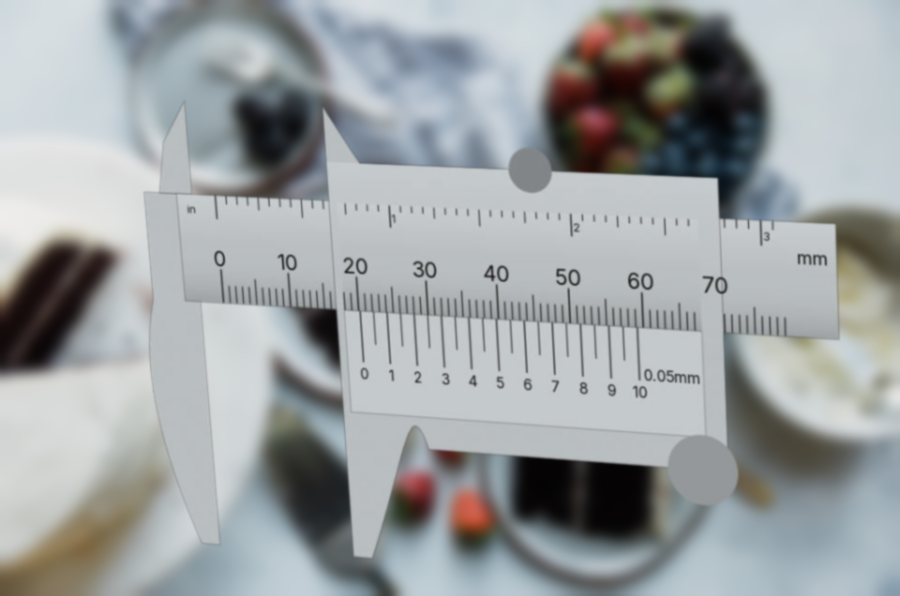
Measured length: **20.2** mm
